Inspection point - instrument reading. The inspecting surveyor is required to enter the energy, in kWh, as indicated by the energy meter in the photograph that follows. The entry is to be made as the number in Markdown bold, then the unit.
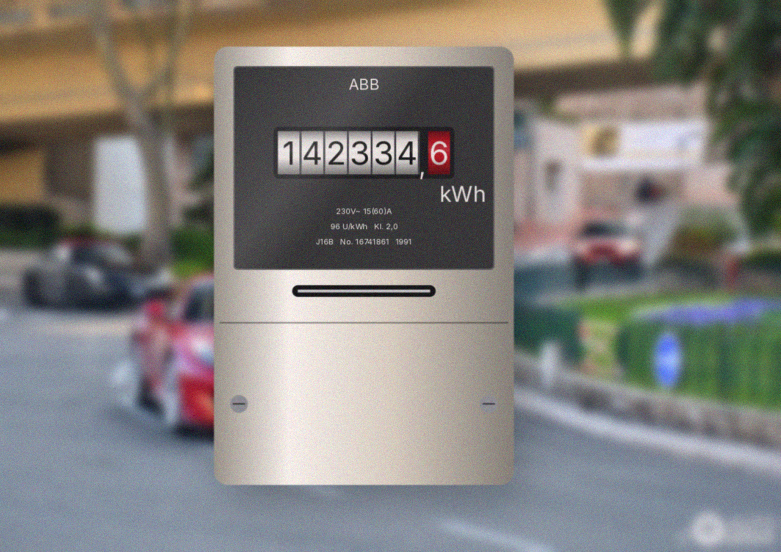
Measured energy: **142334.6** kWh
